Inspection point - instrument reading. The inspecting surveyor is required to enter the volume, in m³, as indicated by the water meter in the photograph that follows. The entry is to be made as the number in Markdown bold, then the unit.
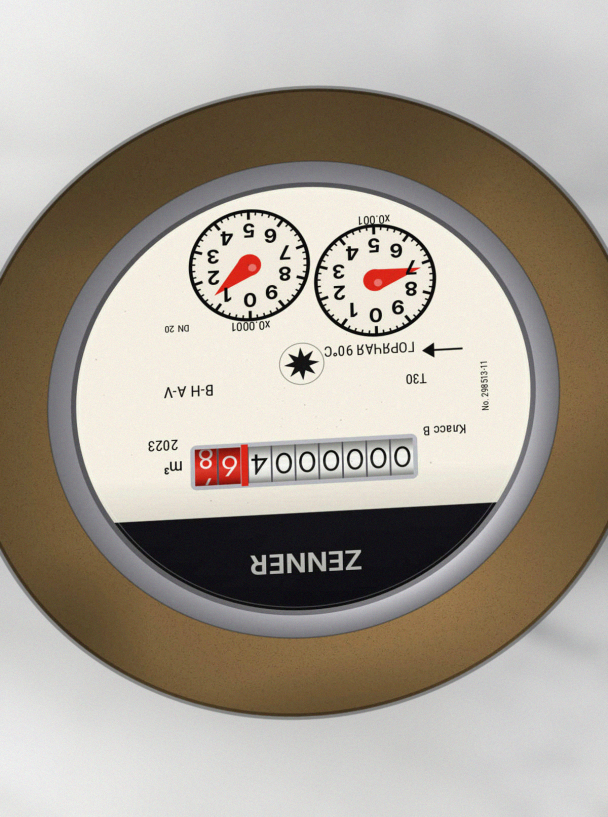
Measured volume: **4.6771** m³
